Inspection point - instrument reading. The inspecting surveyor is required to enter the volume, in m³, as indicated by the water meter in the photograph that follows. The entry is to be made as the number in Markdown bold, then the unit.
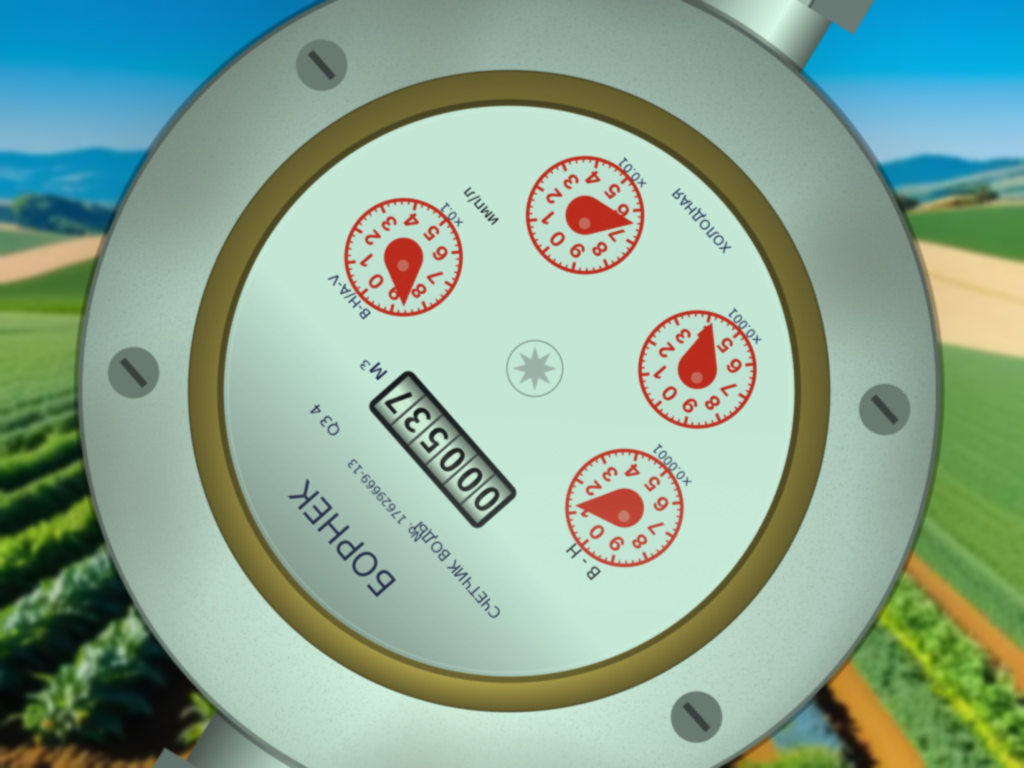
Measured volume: **537.8641** m³
